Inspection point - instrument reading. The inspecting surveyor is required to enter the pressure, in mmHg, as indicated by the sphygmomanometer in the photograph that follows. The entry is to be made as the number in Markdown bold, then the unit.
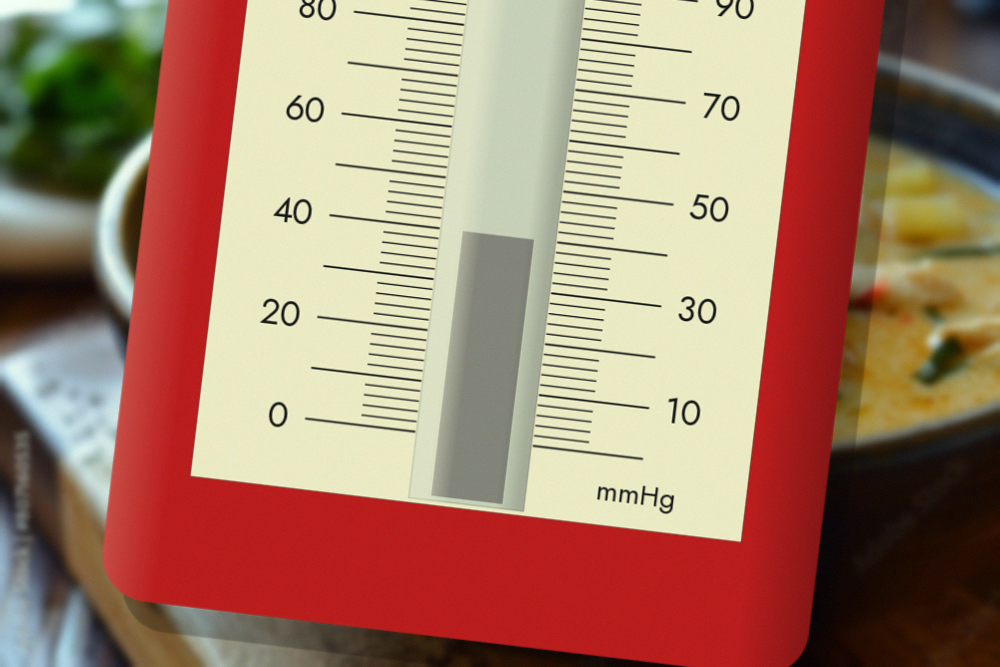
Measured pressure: **40** mmHg
